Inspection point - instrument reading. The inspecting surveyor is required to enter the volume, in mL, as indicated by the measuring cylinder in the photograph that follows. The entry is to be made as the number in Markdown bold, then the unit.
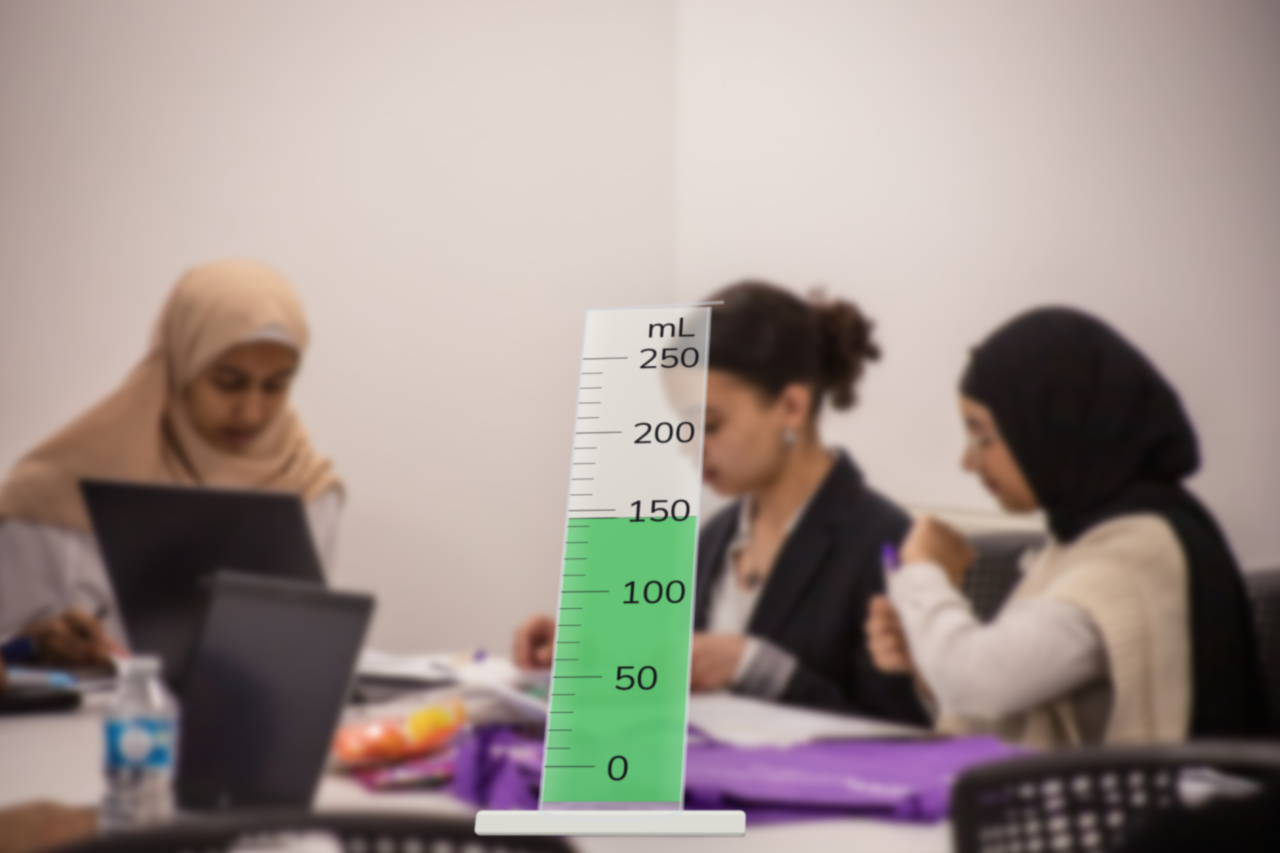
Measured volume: **145** mL
